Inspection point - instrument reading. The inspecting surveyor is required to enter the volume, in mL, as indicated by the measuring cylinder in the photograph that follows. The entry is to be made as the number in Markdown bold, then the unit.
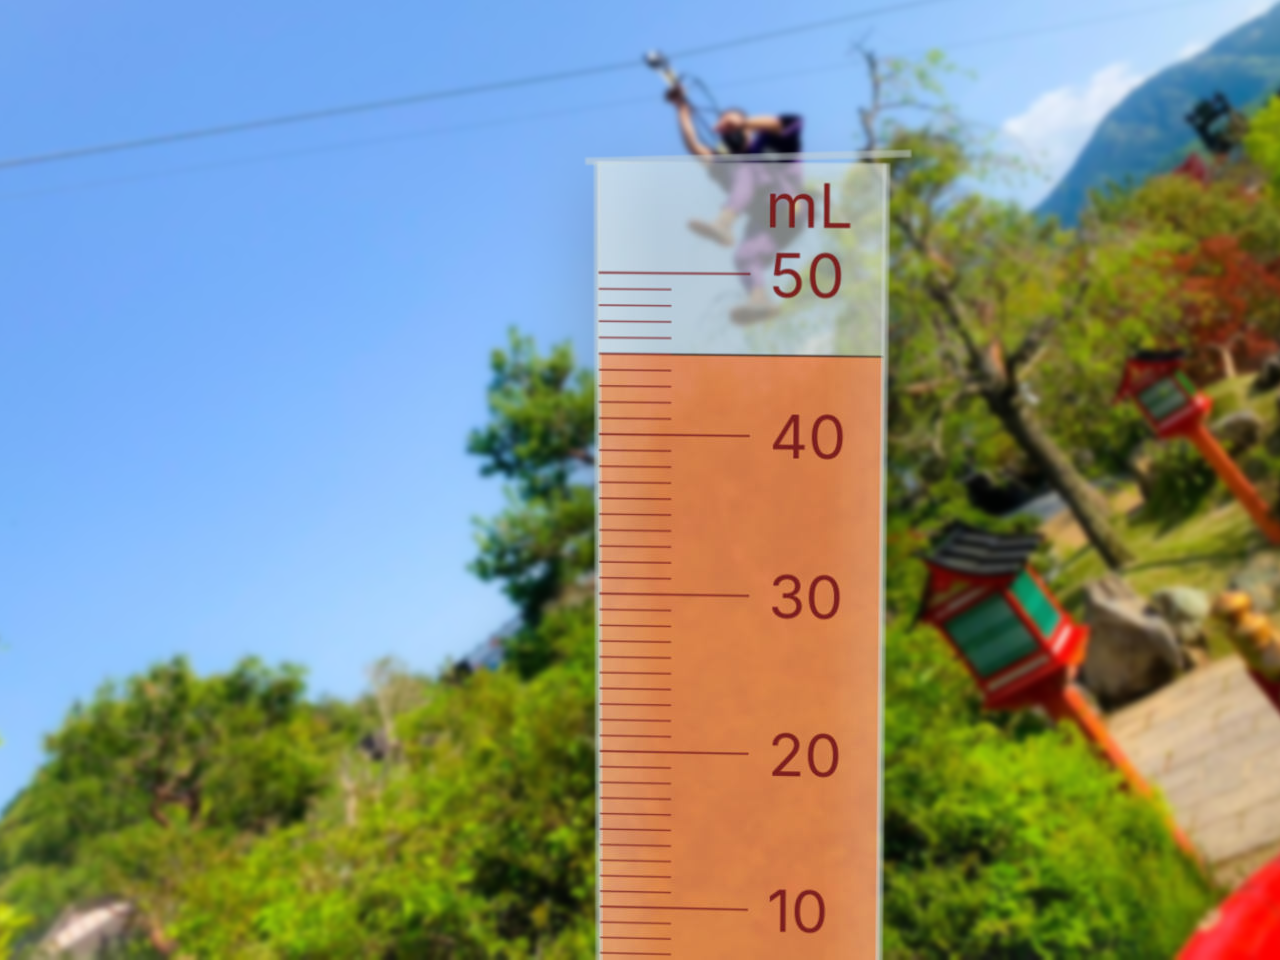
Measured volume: **45** mL
